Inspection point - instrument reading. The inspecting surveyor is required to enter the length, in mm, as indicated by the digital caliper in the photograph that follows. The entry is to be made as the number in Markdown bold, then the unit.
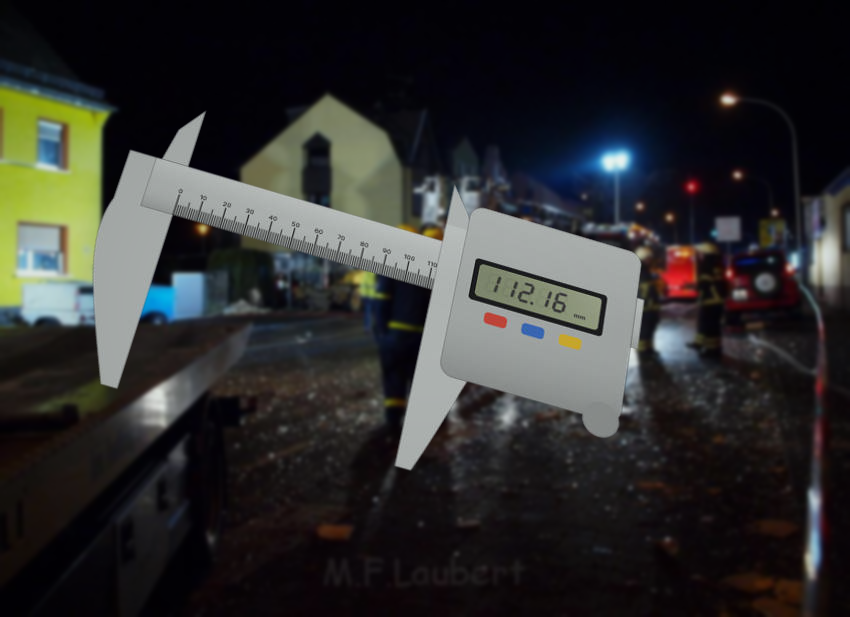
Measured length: **112.16** mm
